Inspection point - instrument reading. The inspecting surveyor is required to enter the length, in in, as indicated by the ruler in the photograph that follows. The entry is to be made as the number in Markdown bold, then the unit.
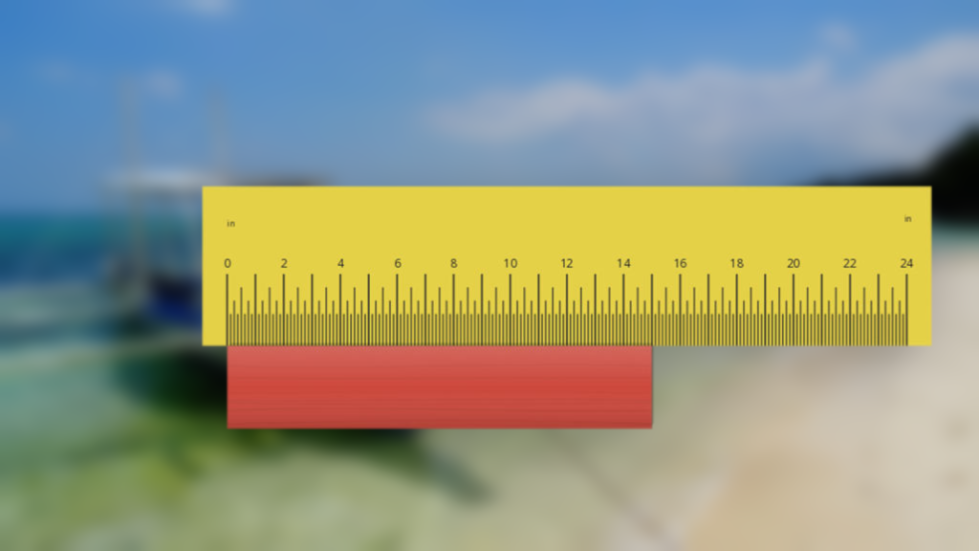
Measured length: **15** in
